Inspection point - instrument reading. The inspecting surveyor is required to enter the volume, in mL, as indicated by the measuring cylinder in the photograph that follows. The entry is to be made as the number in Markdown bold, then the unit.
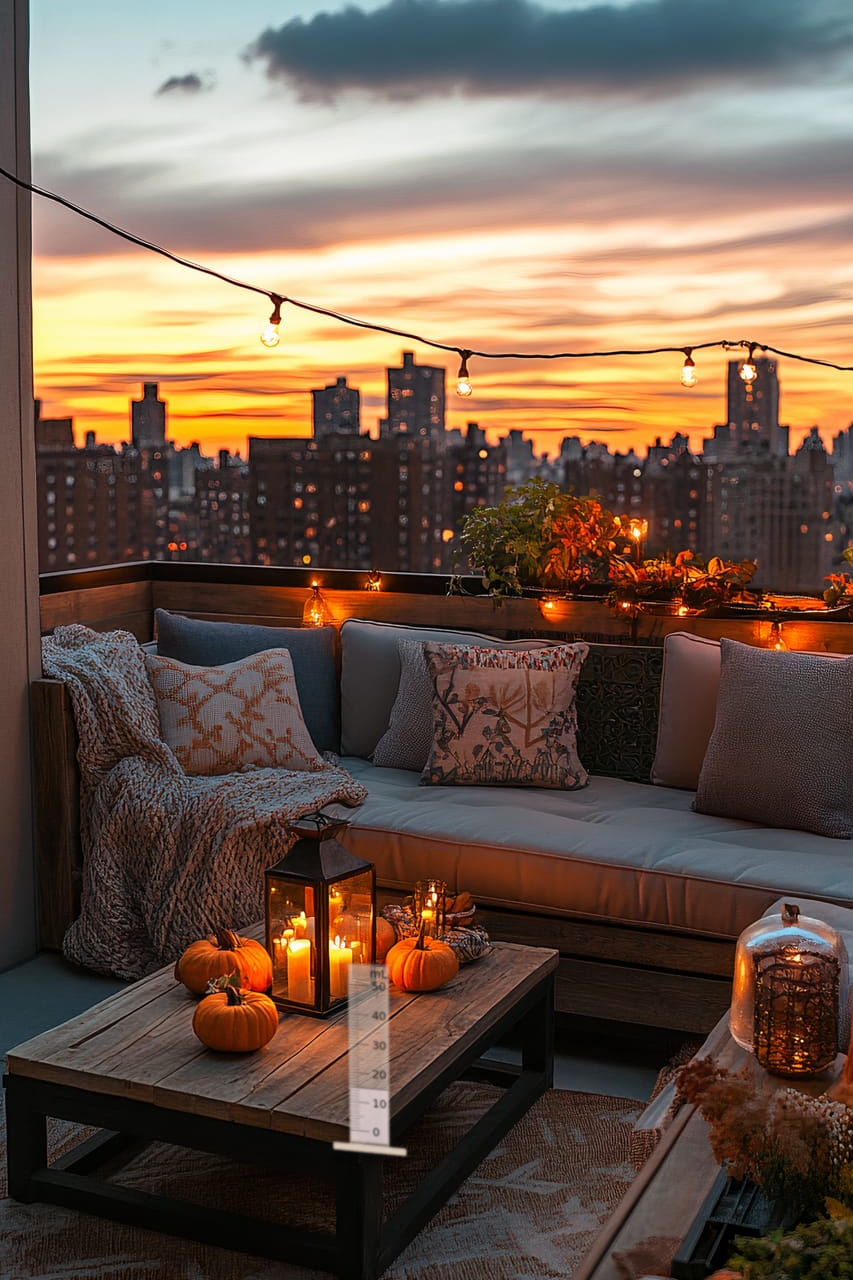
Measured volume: **15** mL
